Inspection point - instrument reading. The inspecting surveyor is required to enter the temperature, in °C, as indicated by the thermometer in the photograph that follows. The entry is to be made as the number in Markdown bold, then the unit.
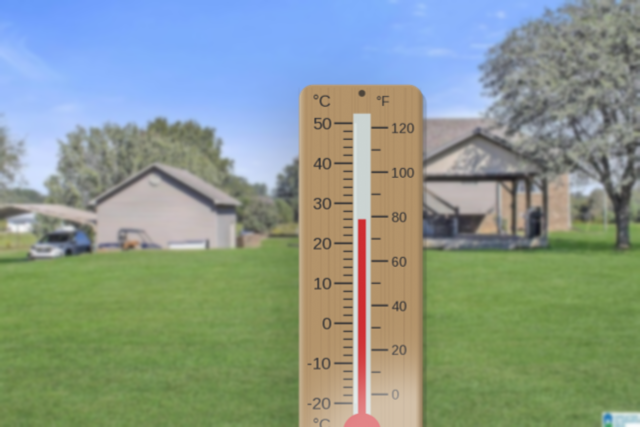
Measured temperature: **26** °C
